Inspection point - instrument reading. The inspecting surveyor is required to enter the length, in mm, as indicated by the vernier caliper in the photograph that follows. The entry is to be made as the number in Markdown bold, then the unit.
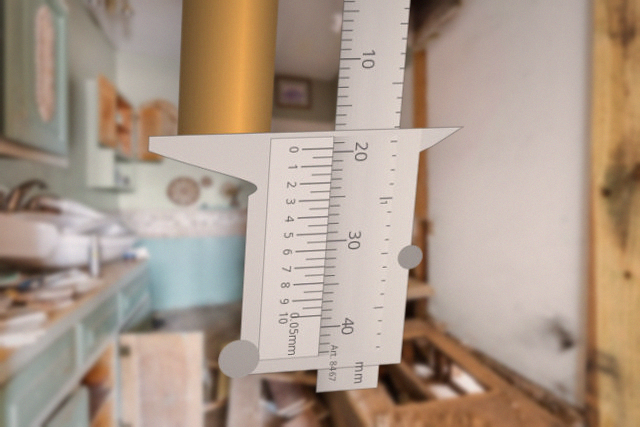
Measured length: **19.6** mm
